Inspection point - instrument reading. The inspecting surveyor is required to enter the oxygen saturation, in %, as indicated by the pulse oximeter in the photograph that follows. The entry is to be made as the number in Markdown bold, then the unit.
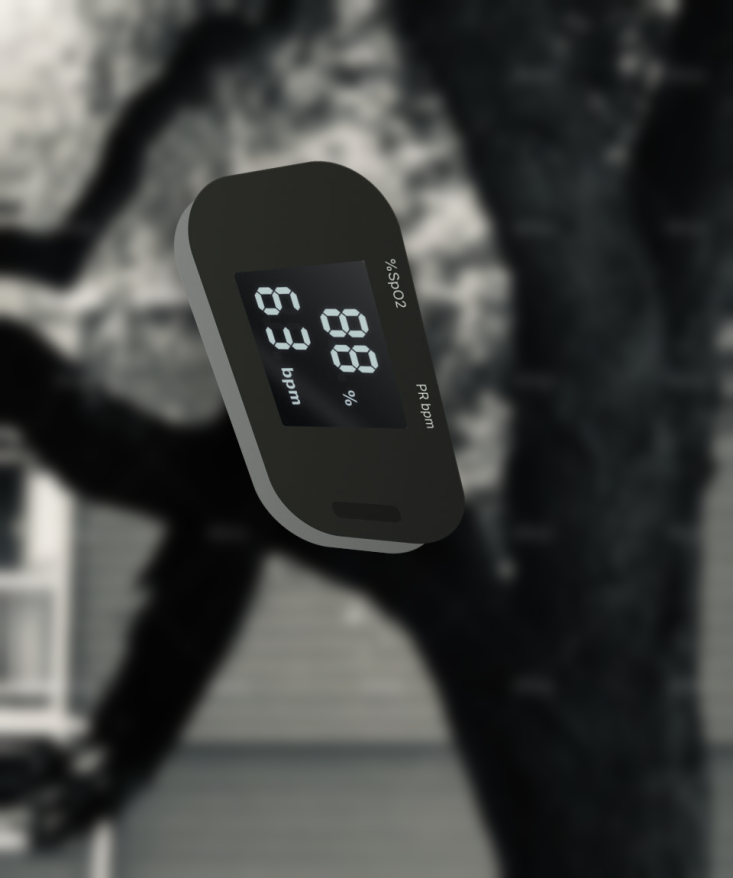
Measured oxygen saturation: **88** %
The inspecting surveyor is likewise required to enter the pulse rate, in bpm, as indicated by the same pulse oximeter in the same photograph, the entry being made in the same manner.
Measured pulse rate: **63** bpm
